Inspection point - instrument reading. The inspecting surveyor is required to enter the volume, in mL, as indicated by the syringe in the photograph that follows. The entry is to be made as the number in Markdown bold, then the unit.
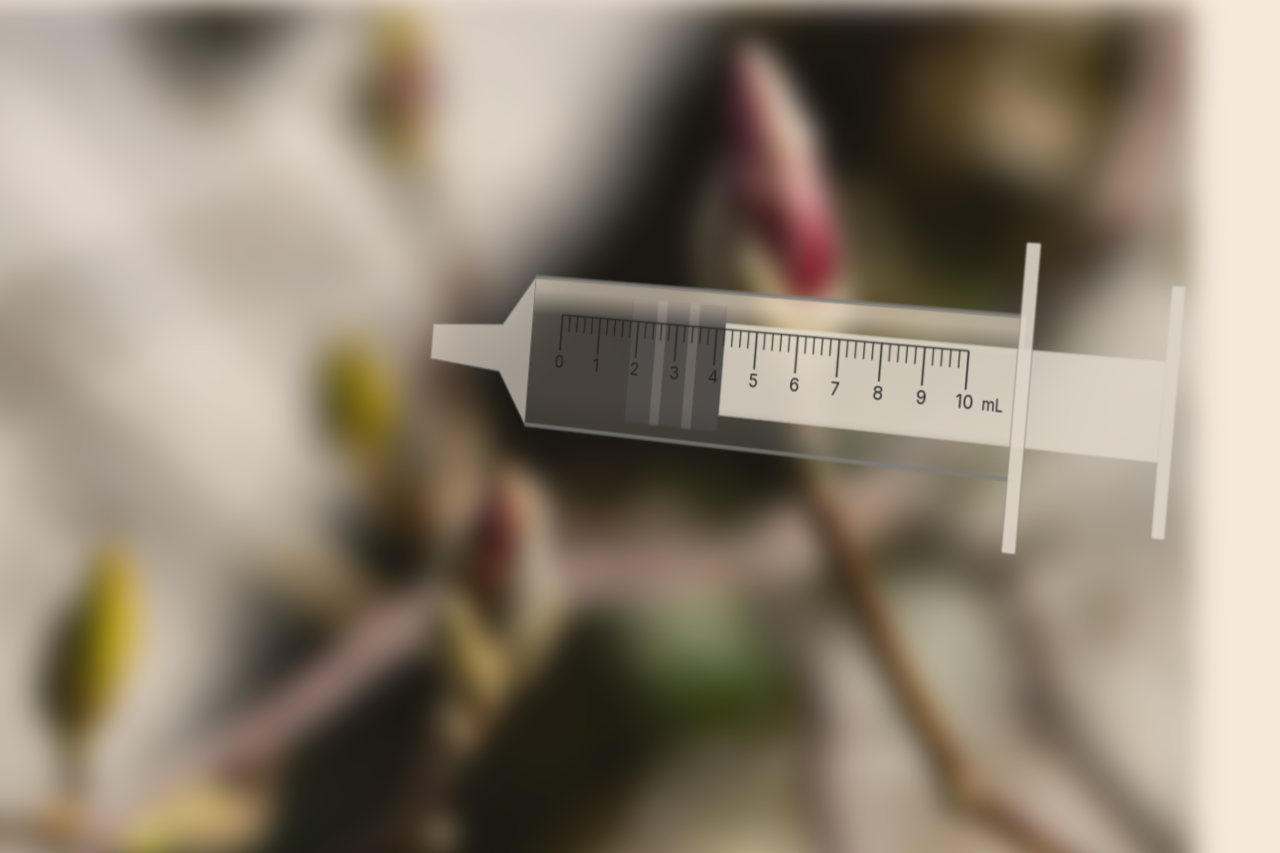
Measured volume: **1.8** mL
